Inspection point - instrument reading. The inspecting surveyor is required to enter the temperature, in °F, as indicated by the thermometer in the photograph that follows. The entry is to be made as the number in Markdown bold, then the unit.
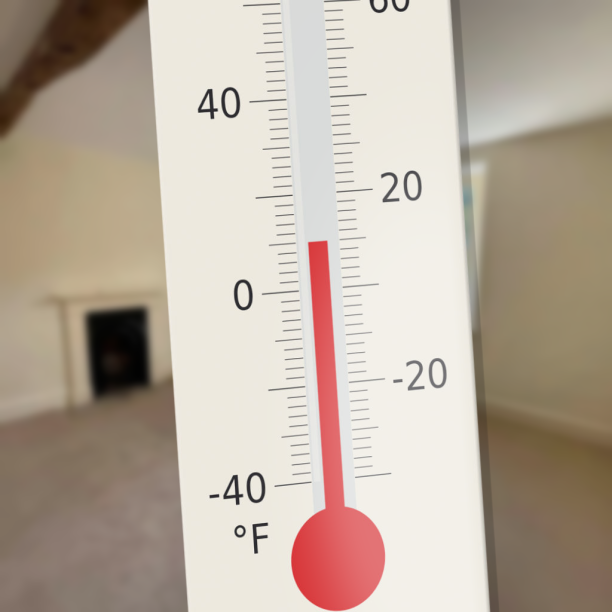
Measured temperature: **10** °F
